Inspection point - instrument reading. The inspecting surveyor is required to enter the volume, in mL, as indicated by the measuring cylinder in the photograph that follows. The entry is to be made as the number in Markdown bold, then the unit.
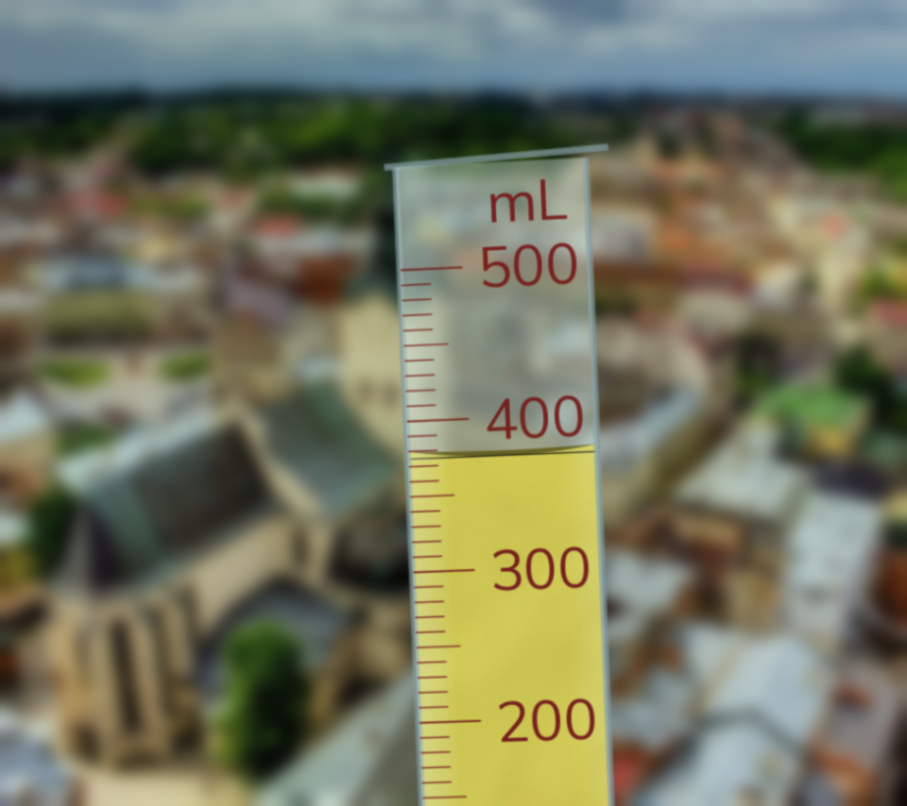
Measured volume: **375** mL
